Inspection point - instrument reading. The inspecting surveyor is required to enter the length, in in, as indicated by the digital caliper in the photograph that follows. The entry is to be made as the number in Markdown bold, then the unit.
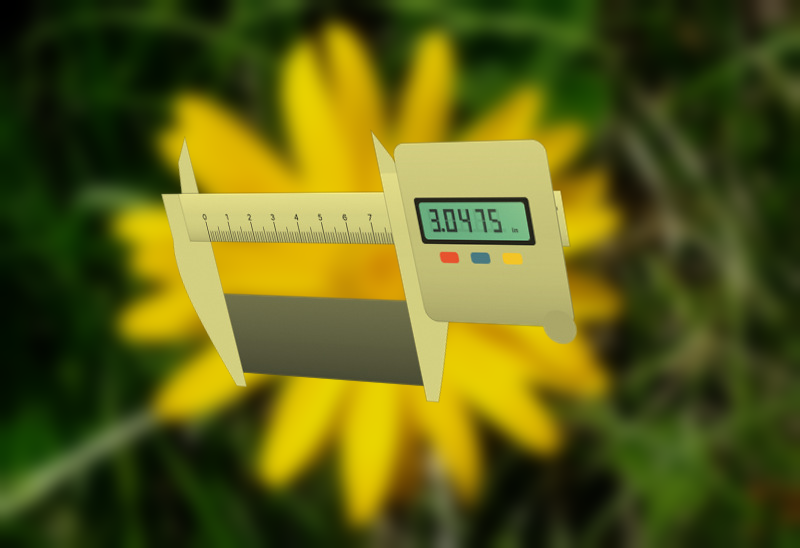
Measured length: **3.0475** in
